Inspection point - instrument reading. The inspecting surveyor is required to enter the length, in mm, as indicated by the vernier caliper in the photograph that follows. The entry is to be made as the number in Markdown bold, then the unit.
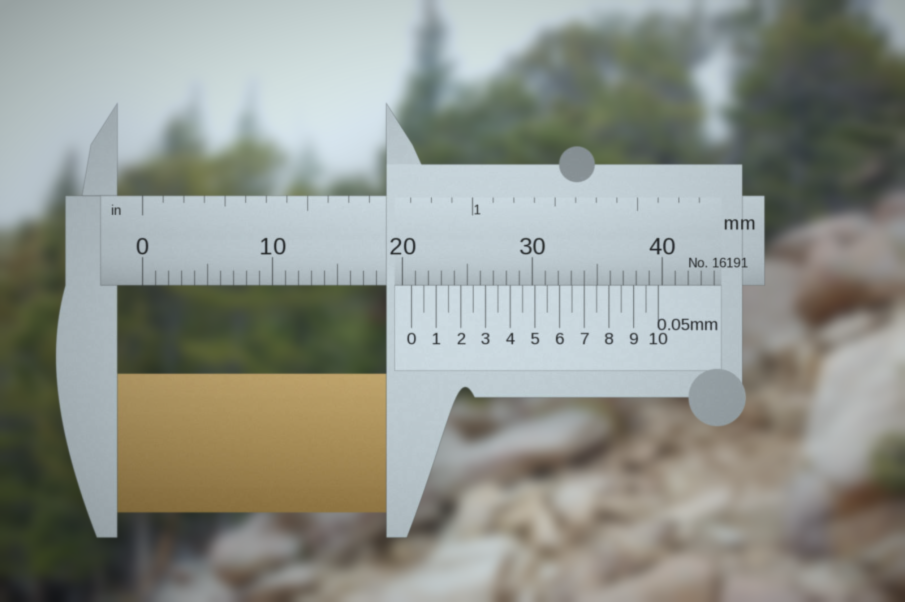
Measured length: **20.7** mm
